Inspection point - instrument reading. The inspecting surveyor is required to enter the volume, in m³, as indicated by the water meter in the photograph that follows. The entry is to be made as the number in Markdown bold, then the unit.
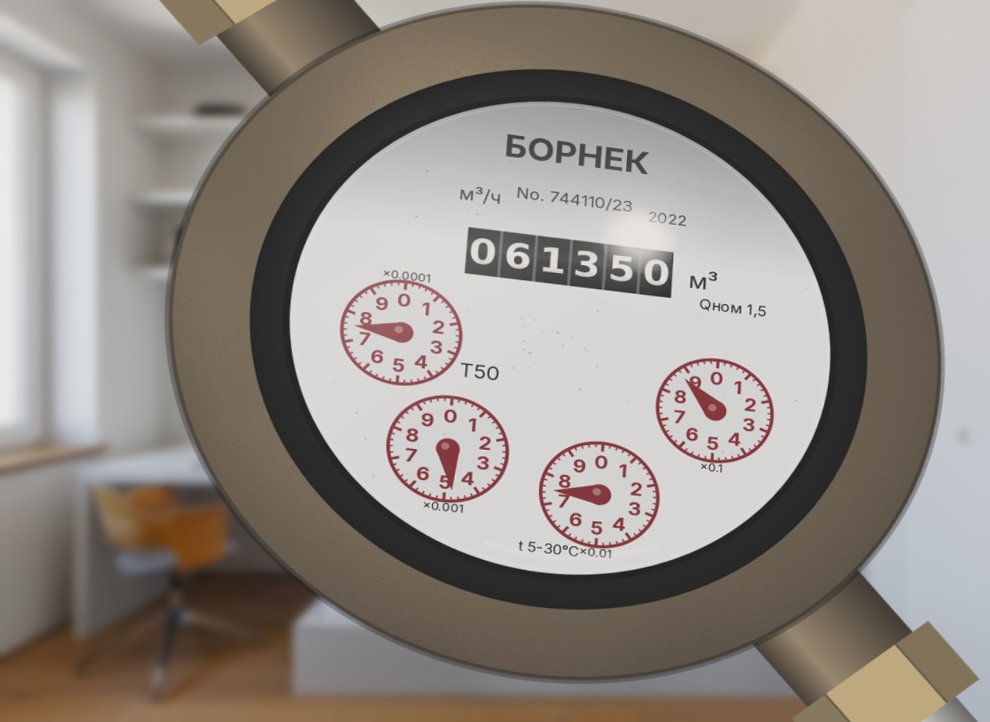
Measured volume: **61350.8747** m³
